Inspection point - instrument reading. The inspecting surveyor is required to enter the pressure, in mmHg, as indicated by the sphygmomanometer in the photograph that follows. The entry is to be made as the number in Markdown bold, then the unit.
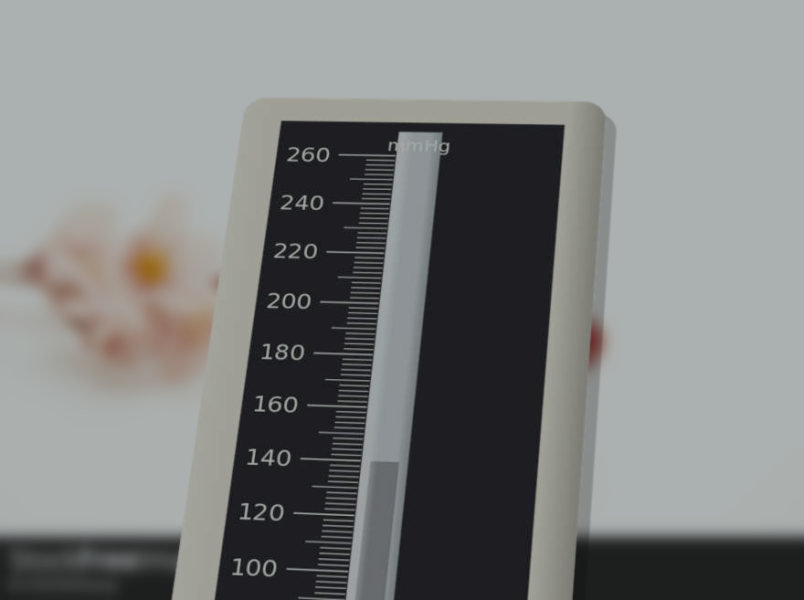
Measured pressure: **140** mmHg
